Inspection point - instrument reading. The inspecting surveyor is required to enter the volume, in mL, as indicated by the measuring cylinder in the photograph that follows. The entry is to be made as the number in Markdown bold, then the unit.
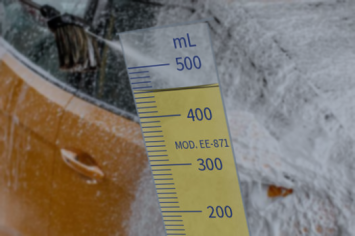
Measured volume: **450** mL
